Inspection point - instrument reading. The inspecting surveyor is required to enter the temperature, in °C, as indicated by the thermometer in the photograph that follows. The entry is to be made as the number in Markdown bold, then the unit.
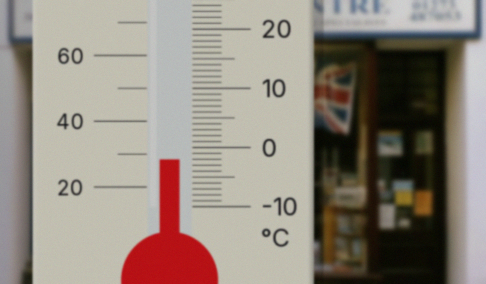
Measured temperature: **-2** °C
